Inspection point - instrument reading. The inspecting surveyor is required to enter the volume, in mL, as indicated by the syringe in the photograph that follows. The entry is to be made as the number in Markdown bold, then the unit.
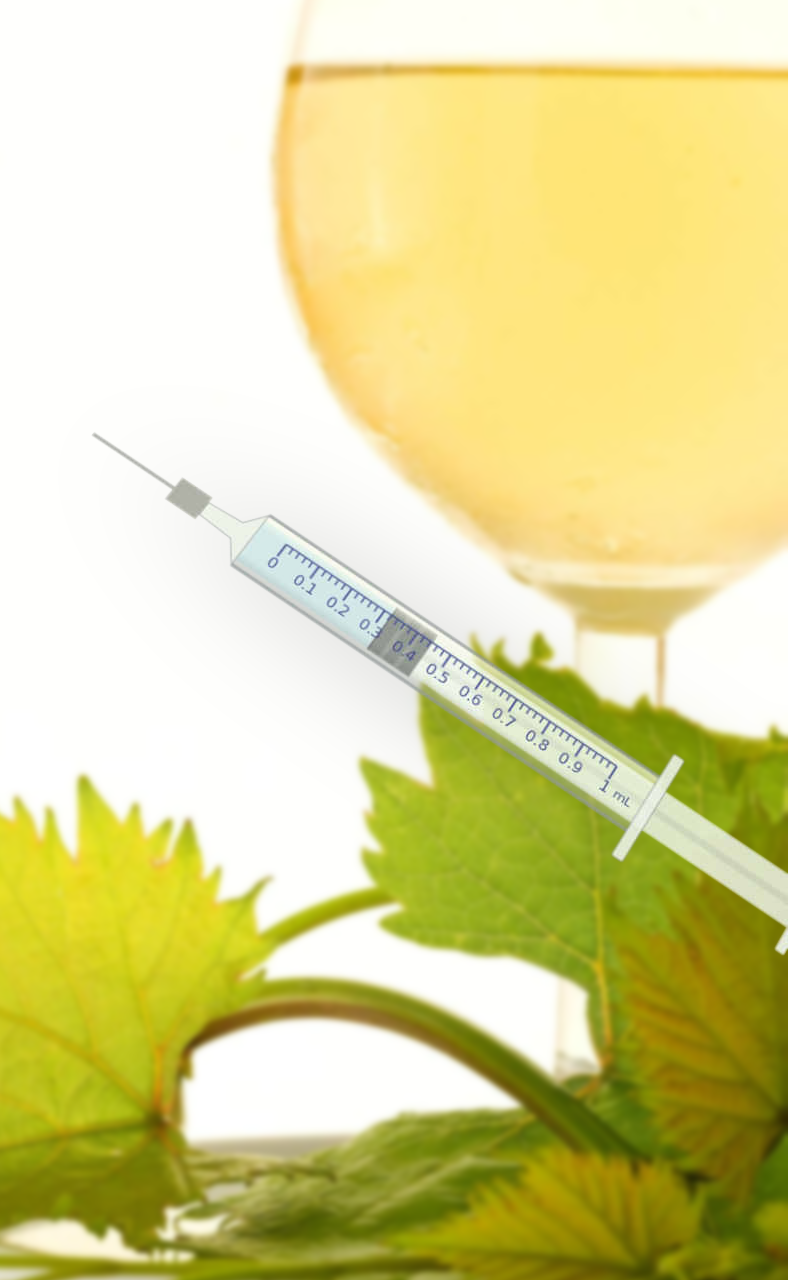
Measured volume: **0.32** mL
